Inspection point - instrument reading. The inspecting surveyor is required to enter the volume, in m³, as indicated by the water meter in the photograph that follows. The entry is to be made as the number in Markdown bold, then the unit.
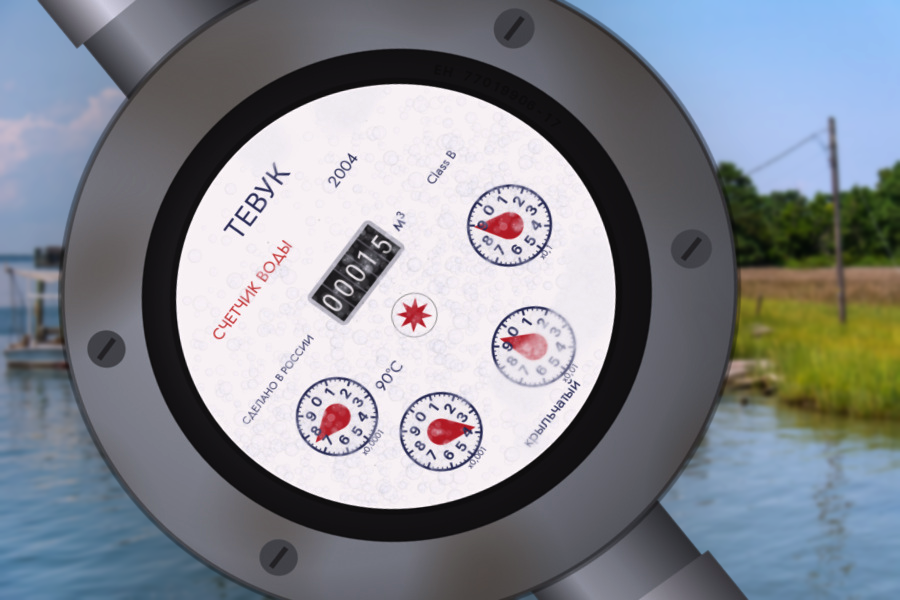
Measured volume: **14.8937** m³
